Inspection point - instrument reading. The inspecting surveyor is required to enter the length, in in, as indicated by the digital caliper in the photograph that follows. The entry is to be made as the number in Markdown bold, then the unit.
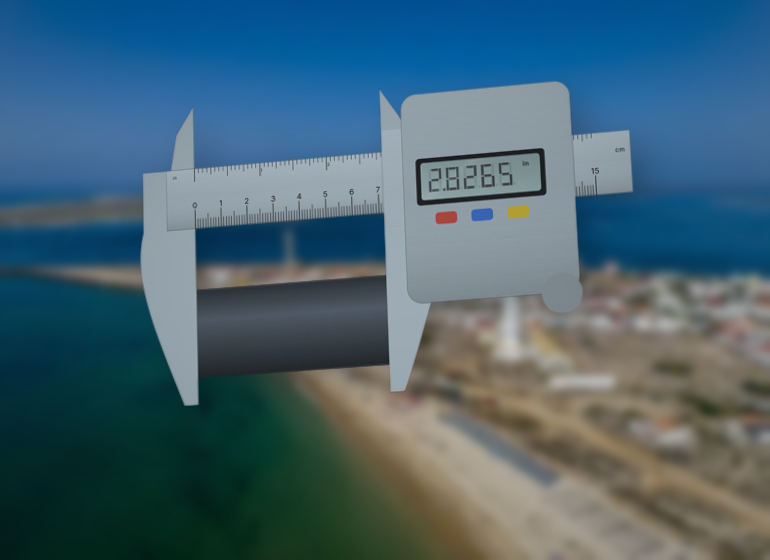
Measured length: **2.8265** in
